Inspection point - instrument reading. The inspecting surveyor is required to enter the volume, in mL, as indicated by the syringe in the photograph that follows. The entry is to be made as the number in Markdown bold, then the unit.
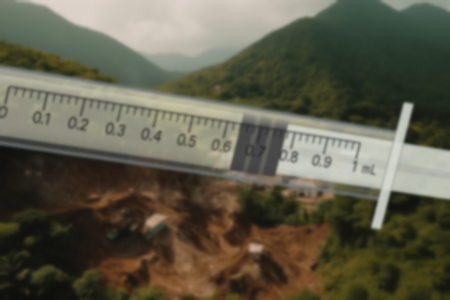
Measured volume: **0.64** mL
